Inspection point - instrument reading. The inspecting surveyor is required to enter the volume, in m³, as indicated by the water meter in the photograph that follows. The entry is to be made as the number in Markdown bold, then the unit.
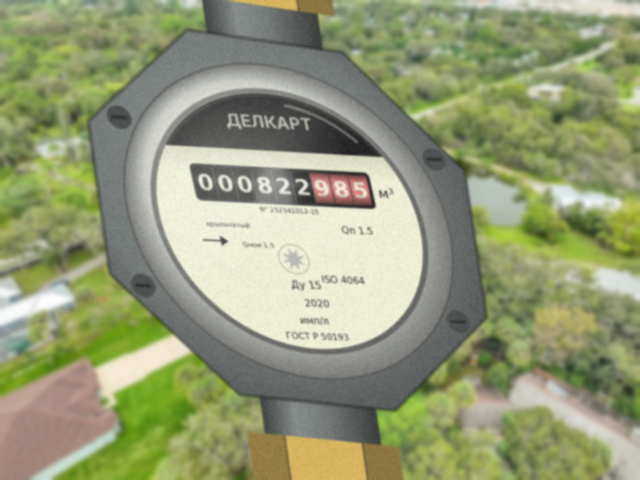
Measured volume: **822.985** m³
